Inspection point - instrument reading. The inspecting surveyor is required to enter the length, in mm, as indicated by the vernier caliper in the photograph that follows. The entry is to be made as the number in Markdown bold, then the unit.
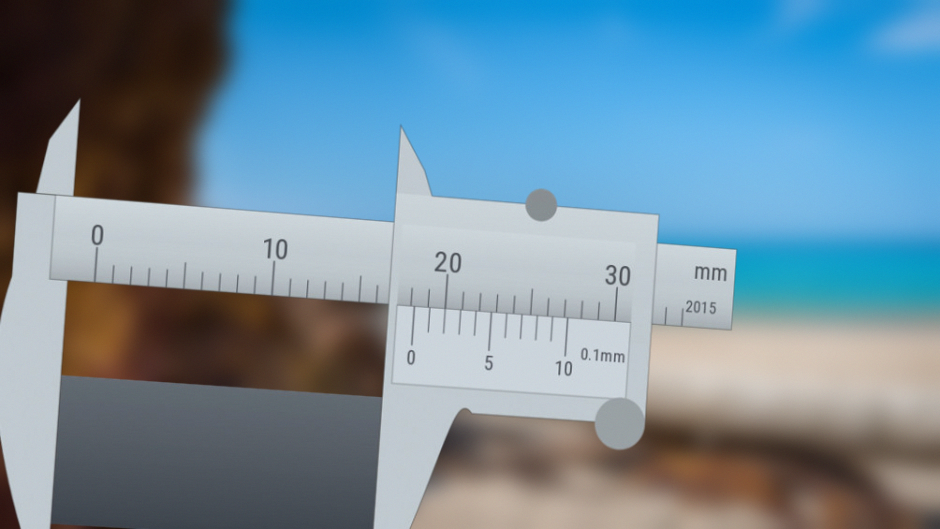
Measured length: **18.2** mm
